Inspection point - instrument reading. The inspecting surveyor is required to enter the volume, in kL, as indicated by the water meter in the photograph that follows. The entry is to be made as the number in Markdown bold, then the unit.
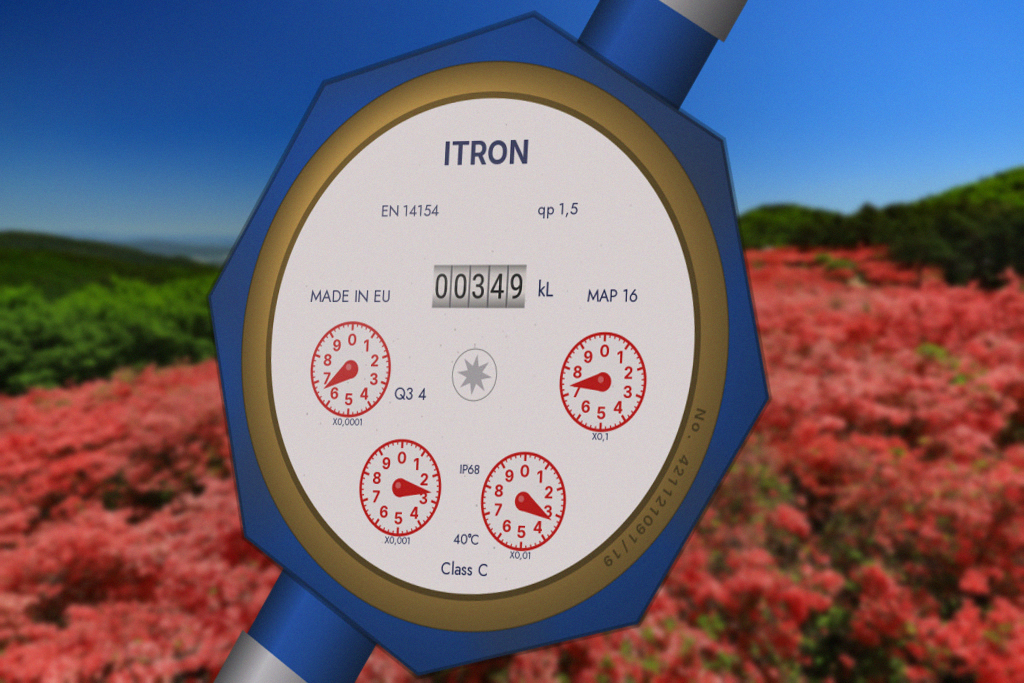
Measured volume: **349.7326** kL
